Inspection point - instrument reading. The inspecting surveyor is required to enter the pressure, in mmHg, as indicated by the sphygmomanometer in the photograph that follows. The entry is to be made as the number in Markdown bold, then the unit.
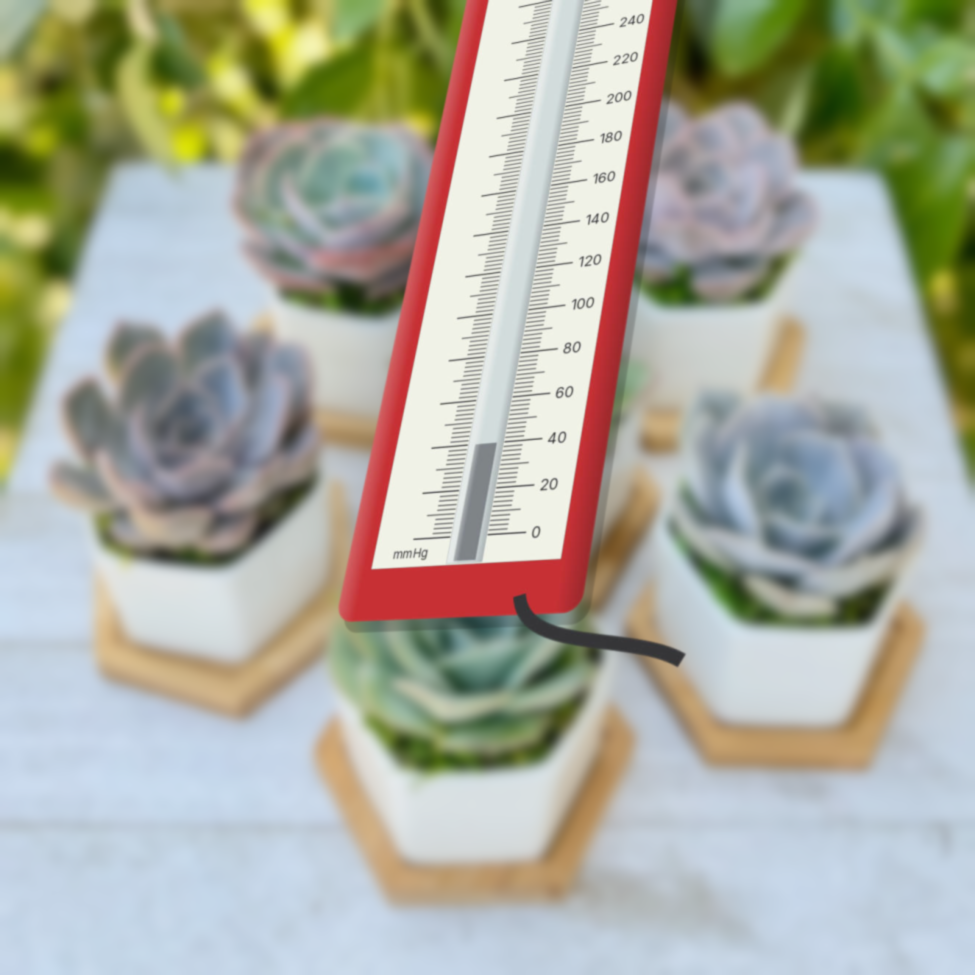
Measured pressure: **40** mmHg
